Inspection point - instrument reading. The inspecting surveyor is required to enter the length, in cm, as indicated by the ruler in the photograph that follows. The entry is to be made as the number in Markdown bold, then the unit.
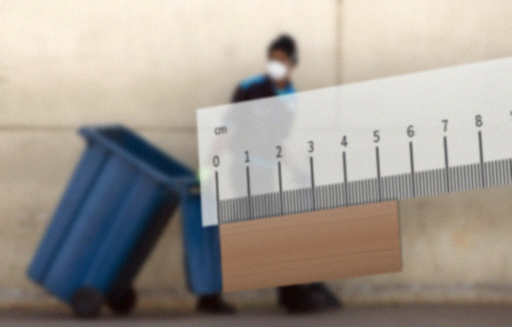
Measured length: **5.5** cm
